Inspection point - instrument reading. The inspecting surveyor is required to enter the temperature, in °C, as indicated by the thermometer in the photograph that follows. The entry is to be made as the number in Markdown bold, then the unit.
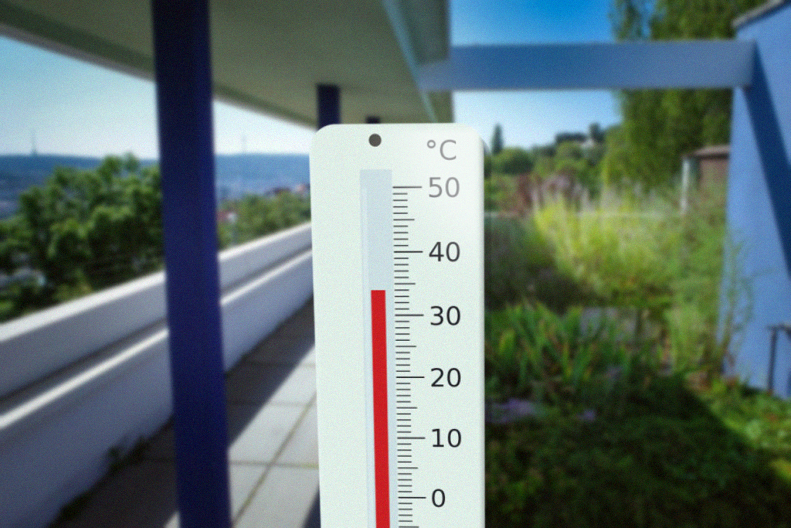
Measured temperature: **34** °C
